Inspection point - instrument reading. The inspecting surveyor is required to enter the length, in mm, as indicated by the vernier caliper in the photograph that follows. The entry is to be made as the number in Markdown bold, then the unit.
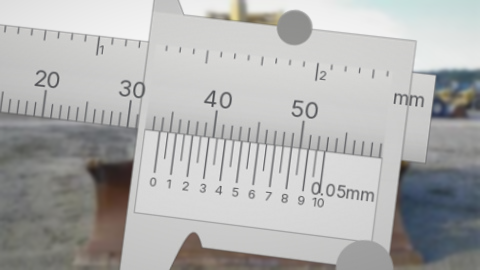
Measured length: **33.8** mm
